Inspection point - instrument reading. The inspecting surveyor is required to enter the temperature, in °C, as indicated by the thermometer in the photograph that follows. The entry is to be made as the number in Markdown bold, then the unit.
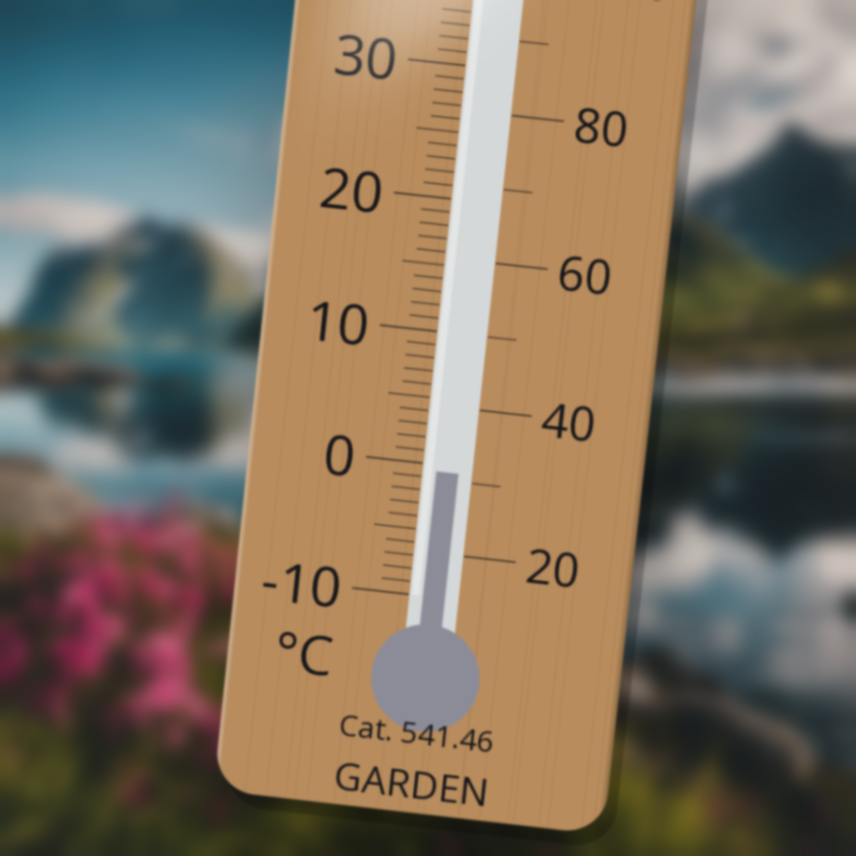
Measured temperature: **-0.5** °C
